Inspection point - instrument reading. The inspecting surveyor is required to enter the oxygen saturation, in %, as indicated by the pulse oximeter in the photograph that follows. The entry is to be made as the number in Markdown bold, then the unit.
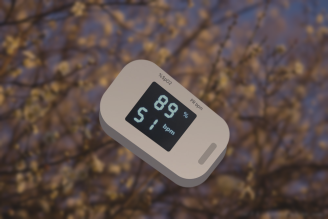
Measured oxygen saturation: **89** %
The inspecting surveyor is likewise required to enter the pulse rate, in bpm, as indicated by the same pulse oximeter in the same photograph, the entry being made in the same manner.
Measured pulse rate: **51** bpm
